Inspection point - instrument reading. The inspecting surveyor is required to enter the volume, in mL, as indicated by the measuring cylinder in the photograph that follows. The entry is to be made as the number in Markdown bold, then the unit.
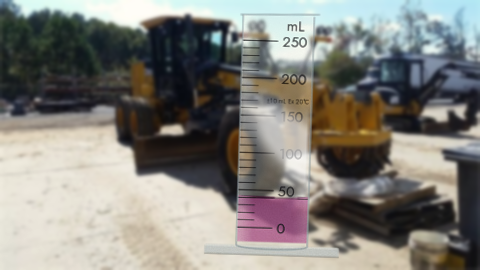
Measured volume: **40** mL
